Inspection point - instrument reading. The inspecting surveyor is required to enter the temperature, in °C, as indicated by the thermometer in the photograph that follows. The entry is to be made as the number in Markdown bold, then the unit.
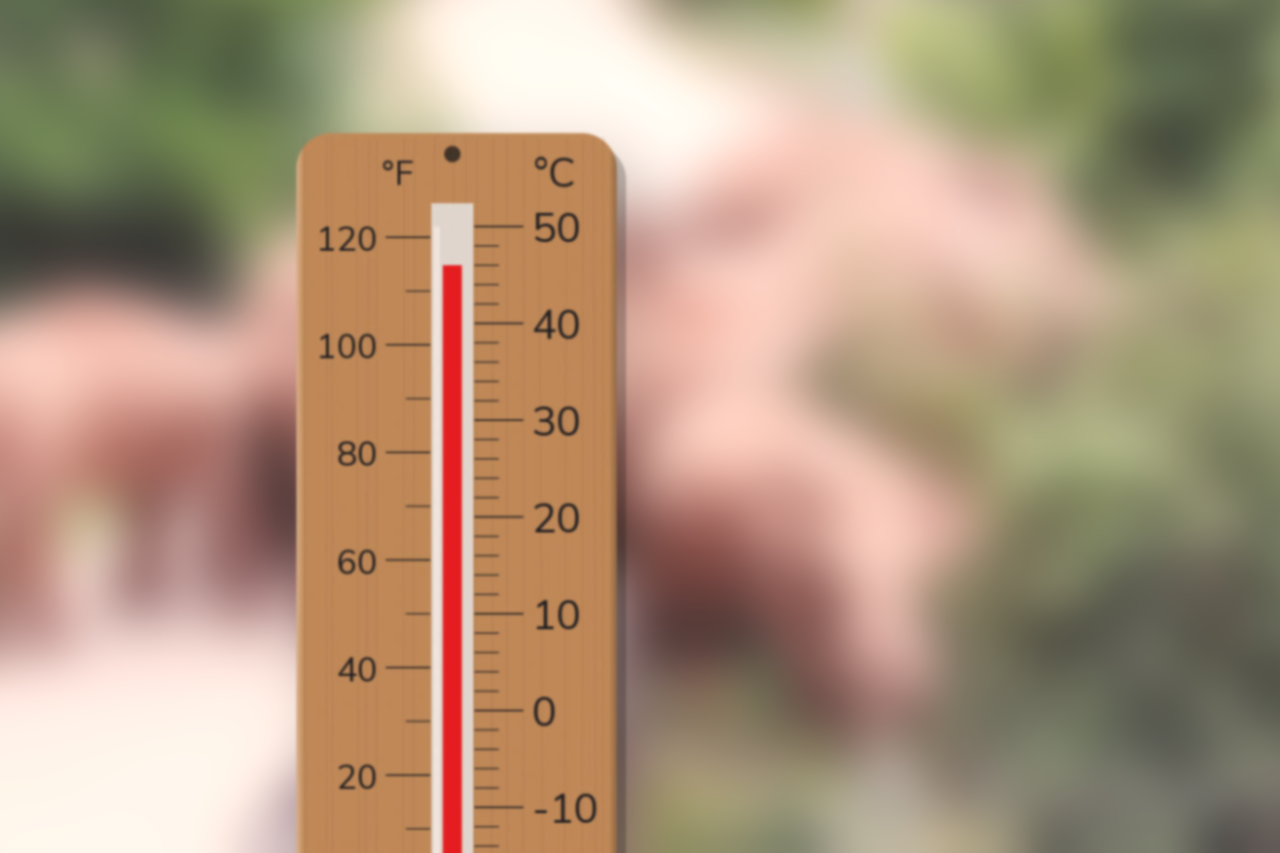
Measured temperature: **46** °C
